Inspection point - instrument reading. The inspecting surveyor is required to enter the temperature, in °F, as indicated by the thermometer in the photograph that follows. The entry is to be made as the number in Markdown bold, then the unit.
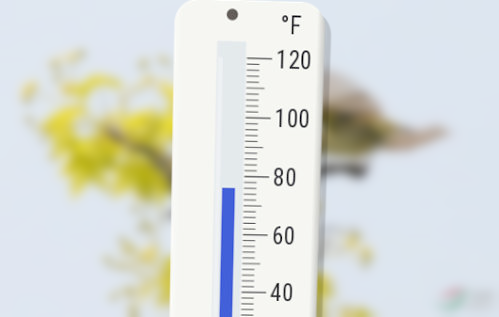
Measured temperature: **76** °F
